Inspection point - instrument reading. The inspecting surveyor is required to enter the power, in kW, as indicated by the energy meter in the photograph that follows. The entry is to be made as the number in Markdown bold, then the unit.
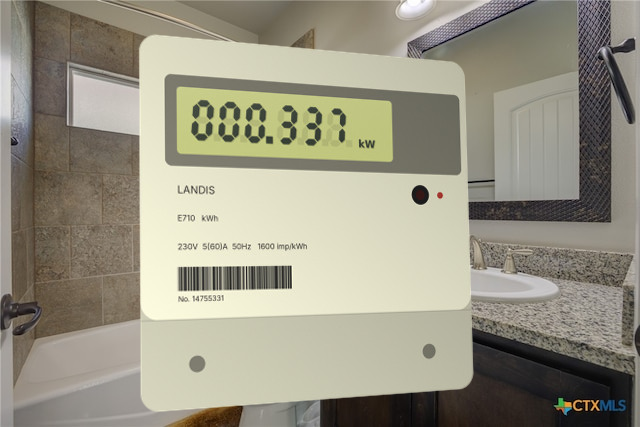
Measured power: **0.337** kW
